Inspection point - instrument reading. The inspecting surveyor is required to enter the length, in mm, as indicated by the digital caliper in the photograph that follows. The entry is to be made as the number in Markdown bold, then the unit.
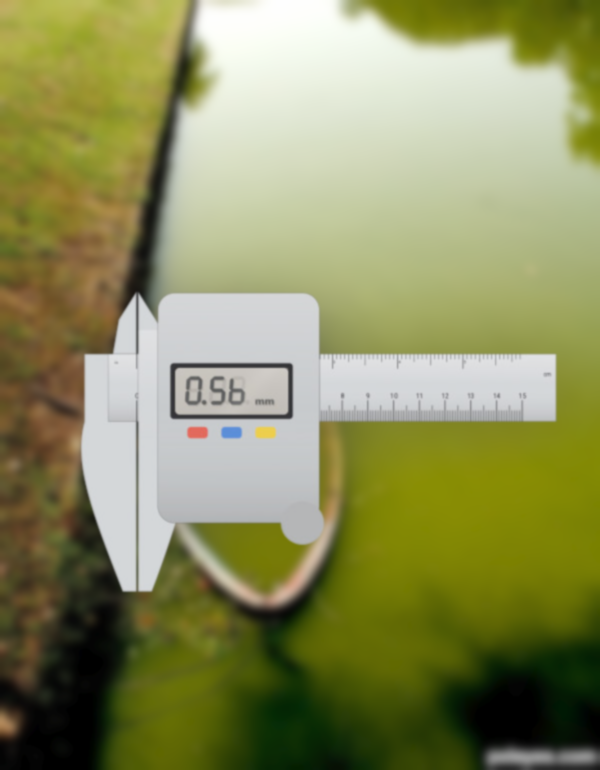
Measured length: **0.56** mm
